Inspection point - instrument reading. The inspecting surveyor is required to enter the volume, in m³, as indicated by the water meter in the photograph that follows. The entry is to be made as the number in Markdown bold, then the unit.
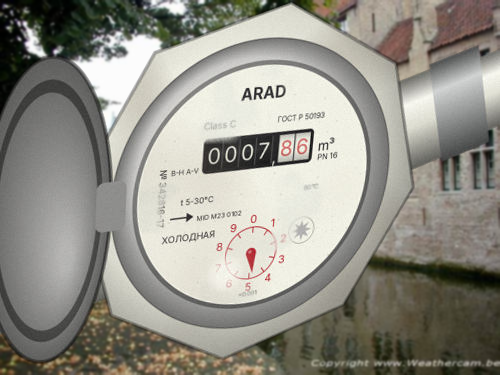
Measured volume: **7.864** m³
